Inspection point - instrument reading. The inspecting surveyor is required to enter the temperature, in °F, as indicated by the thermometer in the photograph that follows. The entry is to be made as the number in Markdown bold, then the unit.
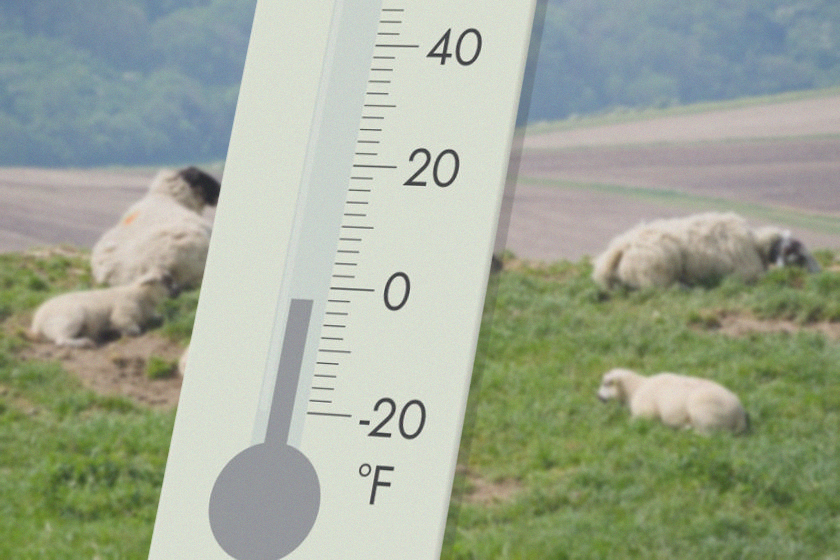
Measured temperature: **-2** °F
